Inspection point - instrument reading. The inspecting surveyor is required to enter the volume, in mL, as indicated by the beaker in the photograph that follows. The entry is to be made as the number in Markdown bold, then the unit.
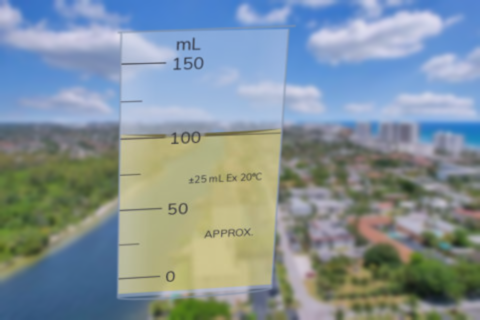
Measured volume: **100** mL
